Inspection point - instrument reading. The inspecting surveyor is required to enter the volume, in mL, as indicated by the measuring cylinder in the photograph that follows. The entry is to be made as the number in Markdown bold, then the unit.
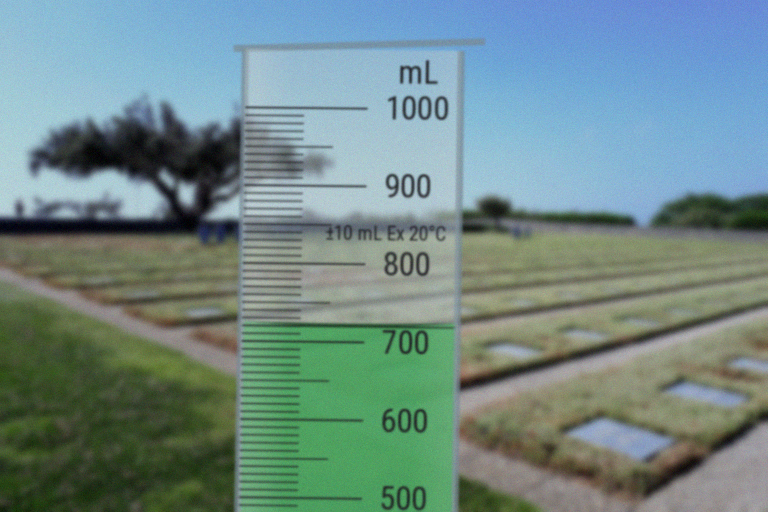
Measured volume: **720** mL
